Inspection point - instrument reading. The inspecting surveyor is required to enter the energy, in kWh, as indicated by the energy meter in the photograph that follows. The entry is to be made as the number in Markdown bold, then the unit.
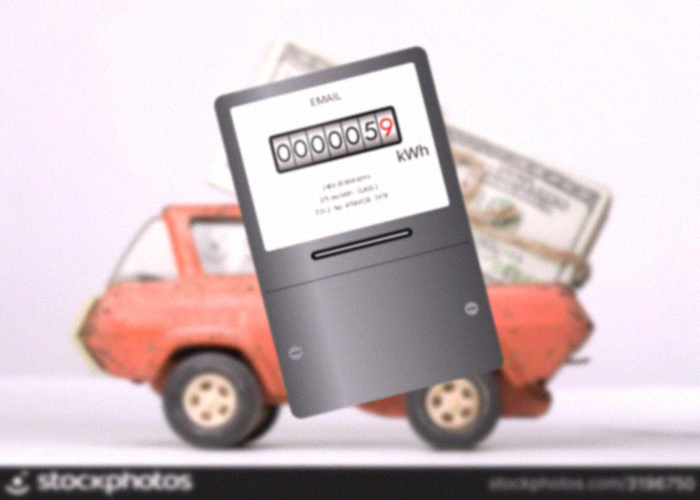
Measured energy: **5.9** kWh
